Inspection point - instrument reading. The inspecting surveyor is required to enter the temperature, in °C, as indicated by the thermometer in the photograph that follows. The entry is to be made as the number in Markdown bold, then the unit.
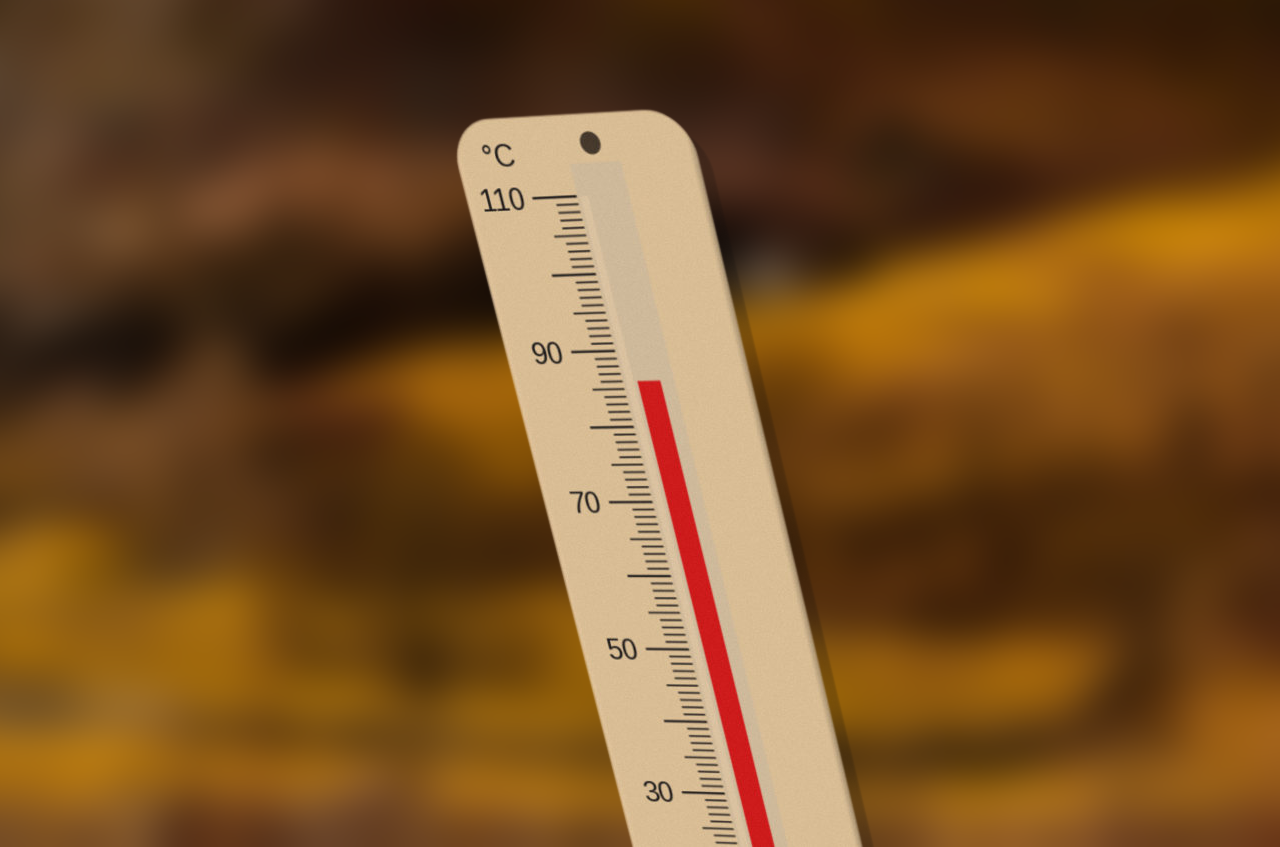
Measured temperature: **86** °C
